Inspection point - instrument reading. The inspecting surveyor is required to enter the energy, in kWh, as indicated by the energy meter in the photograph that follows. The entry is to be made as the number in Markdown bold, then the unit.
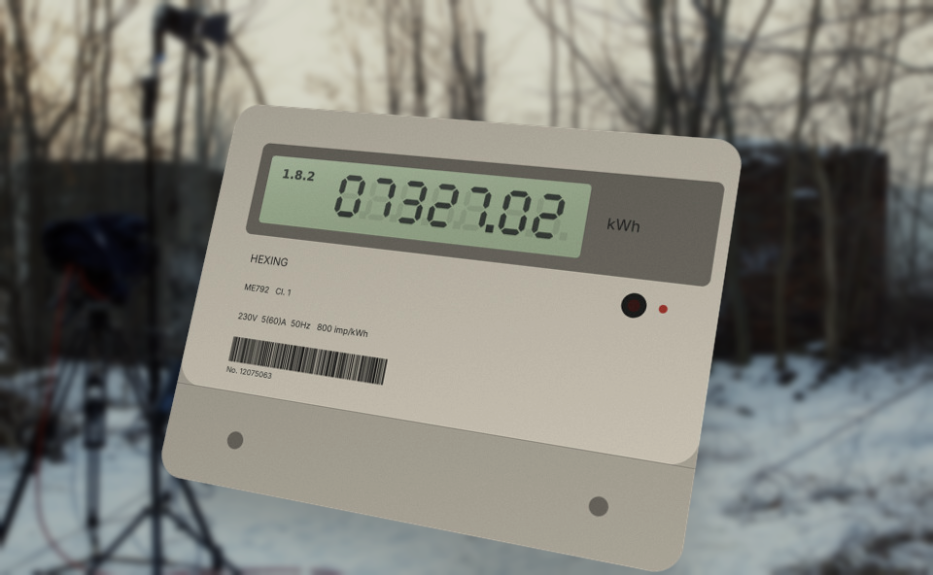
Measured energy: **7327.02** kWh
